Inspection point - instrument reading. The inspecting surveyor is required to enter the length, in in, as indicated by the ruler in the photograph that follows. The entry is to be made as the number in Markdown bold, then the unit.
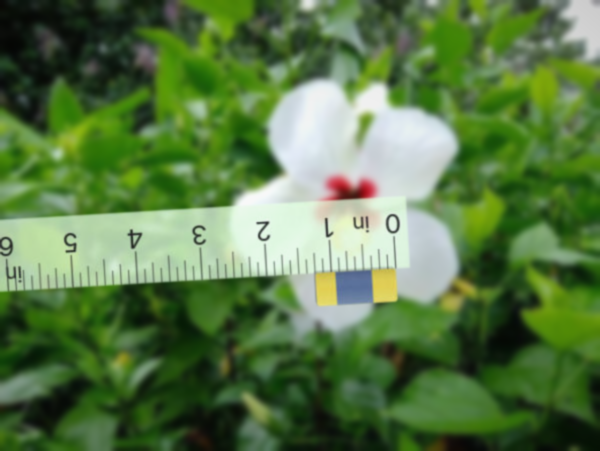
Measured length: **1.25** in
